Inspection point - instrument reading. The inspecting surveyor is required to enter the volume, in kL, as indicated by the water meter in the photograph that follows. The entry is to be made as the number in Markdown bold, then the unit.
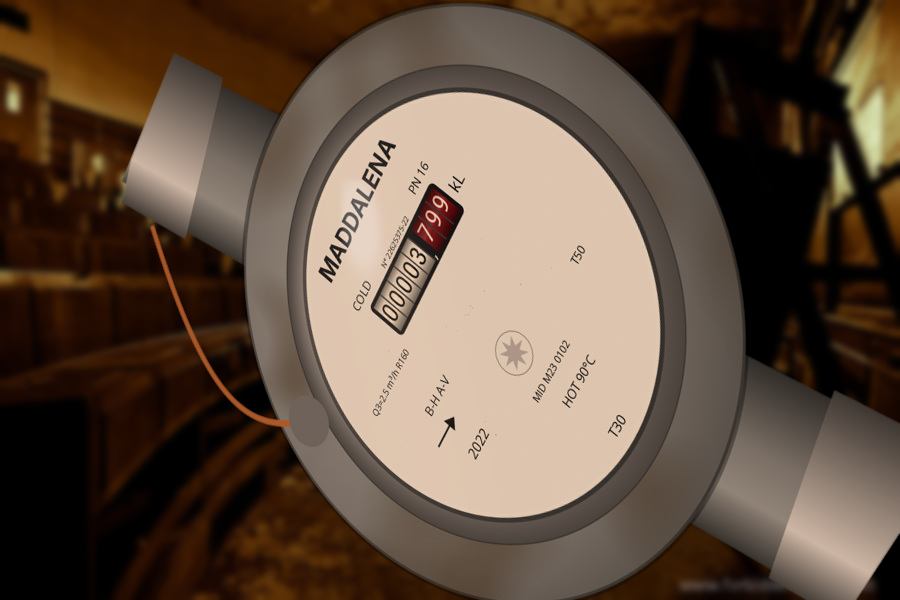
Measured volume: **3.799** kL
